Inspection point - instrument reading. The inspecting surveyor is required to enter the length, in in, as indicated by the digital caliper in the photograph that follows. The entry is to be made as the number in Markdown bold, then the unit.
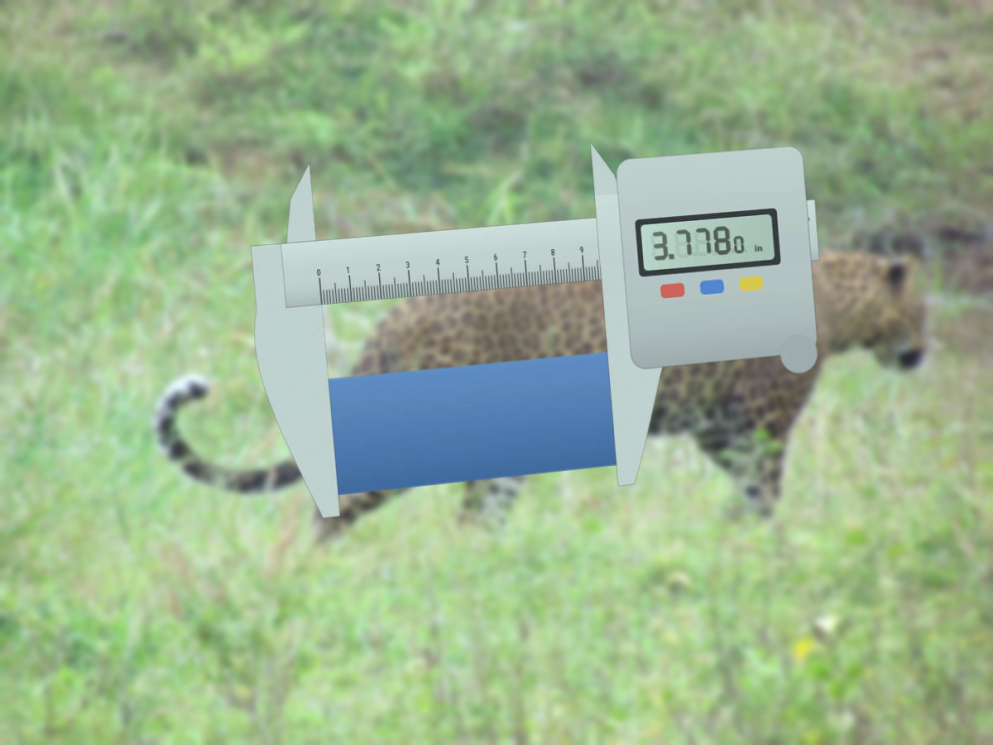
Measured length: **3.7780** in
